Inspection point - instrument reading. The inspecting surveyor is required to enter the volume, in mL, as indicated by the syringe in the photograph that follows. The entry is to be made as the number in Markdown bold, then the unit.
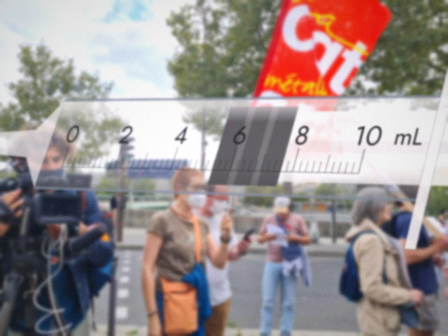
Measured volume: **5.4** mL
